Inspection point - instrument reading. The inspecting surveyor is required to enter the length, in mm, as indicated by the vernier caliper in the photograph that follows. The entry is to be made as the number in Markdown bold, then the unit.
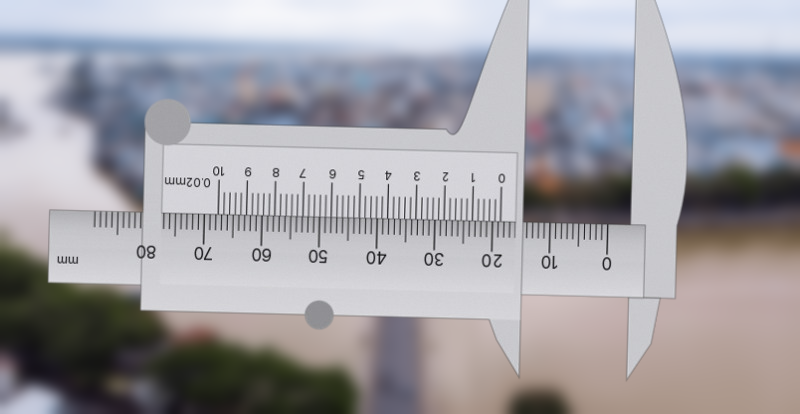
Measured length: **18.6** mm
